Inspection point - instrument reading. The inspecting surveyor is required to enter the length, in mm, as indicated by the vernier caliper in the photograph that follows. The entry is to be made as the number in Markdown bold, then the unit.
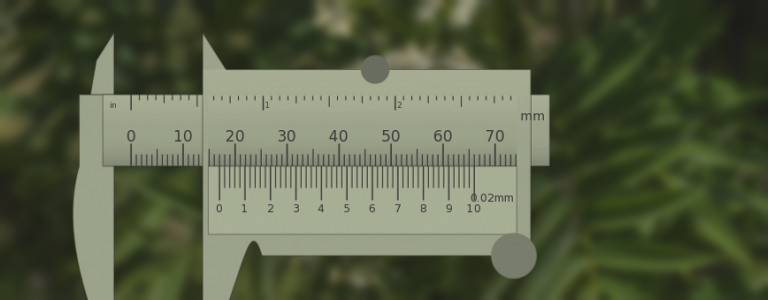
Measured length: **17.0** mm
